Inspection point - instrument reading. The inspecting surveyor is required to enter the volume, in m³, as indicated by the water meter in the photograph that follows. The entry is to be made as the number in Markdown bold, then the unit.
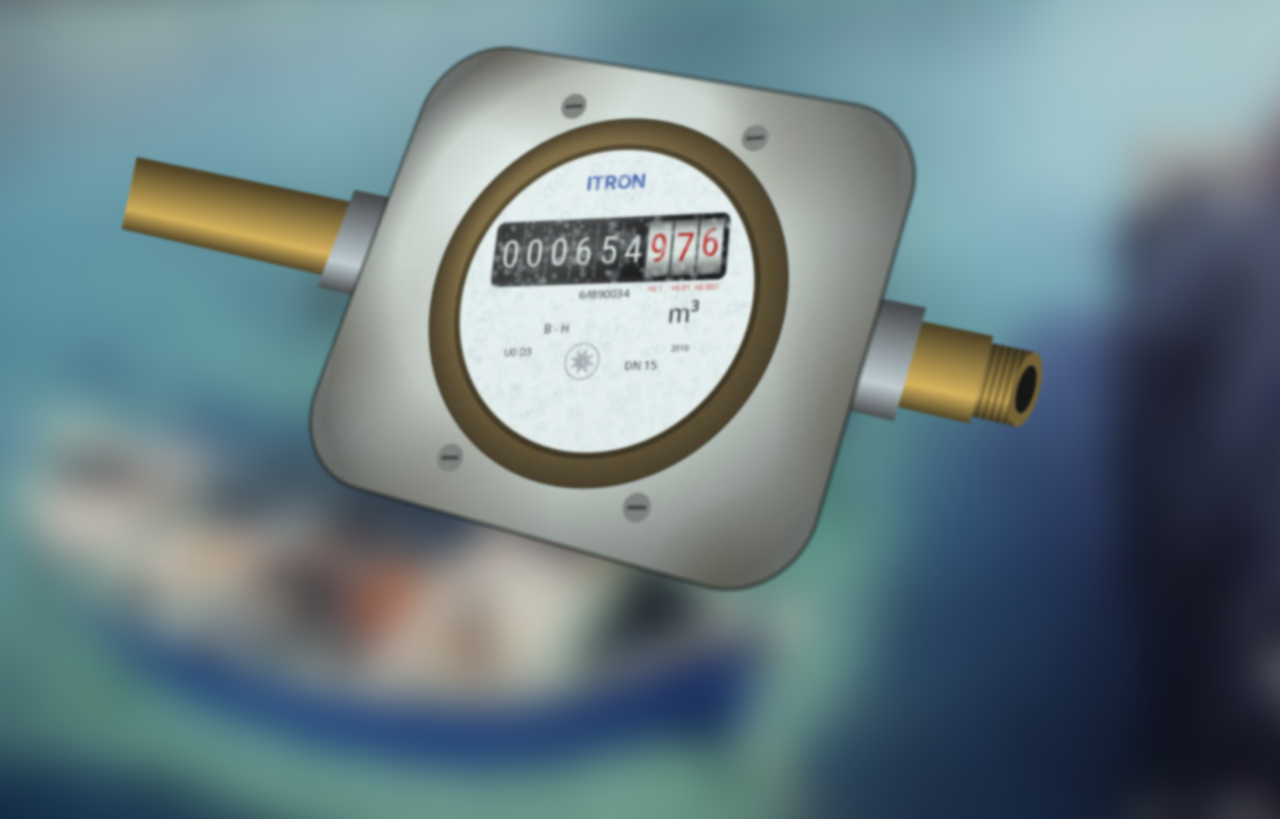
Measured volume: **654.976** m³
